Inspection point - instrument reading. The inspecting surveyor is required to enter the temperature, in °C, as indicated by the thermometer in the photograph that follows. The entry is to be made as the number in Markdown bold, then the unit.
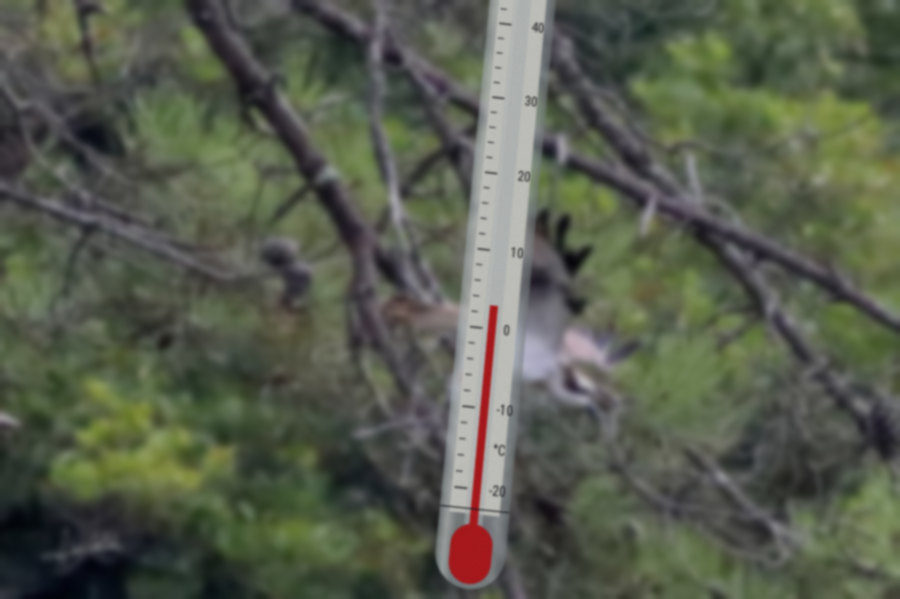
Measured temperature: **3** °C
